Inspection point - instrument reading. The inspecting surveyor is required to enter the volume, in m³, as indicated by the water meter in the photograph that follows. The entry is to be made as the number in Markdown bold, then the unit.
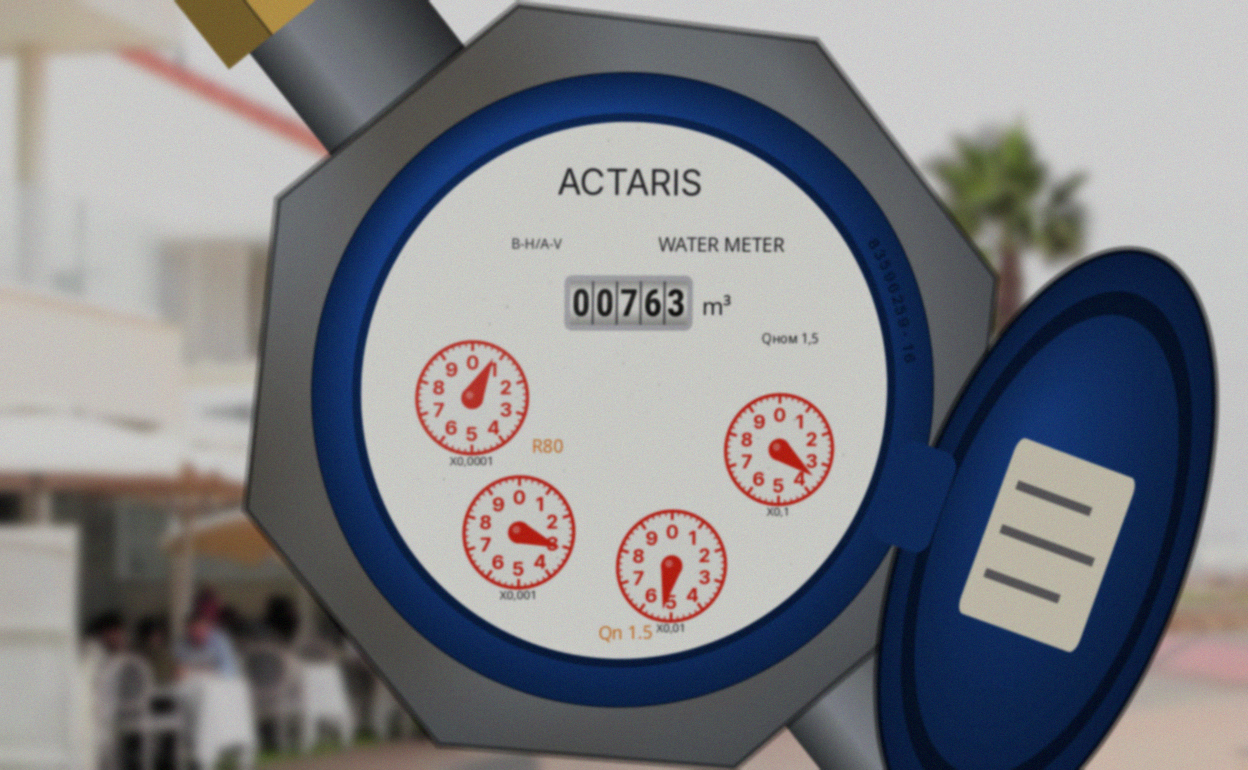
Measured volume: **763.3530** m³
